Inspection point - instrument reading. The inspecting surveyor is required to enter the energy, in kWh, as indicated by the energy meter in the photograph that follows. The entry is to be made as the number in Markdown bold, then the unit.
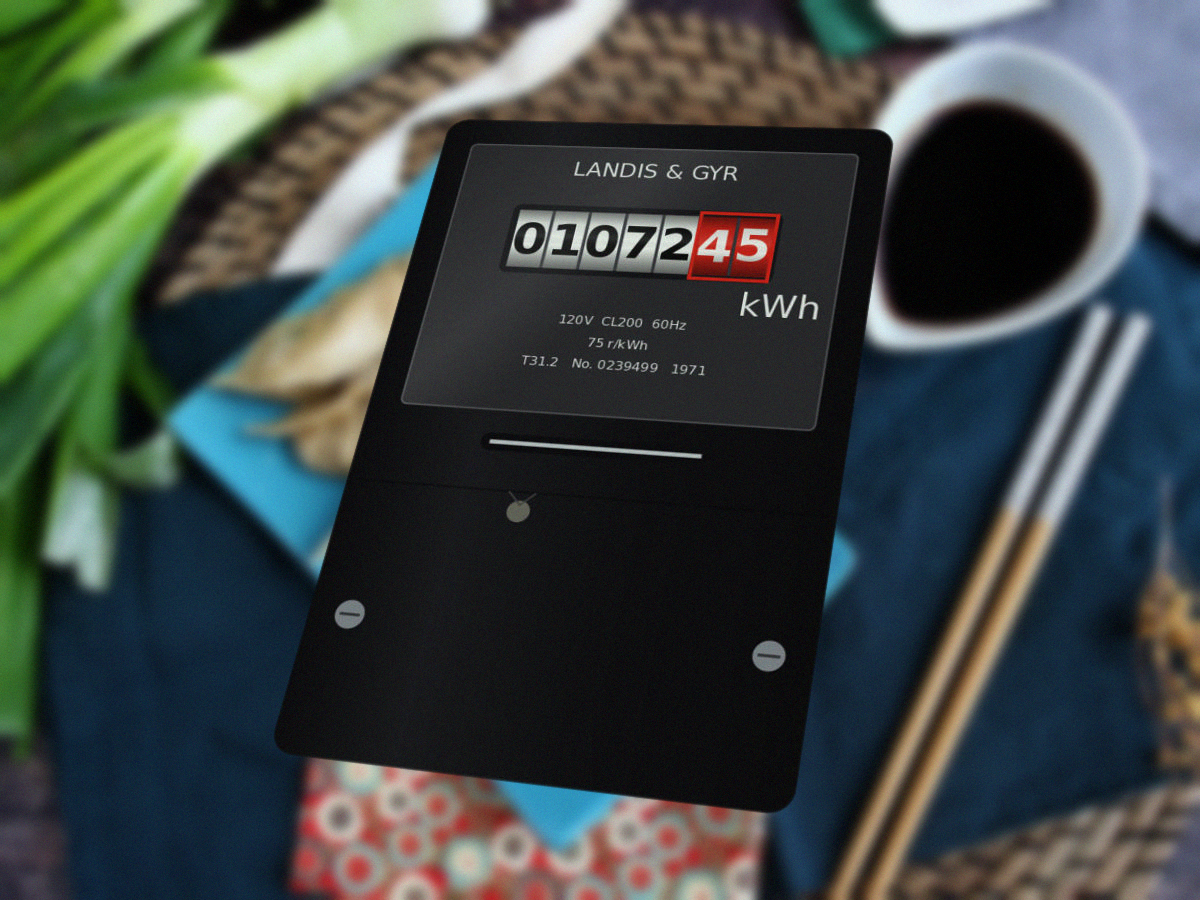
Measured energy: **1072.45** kWh
